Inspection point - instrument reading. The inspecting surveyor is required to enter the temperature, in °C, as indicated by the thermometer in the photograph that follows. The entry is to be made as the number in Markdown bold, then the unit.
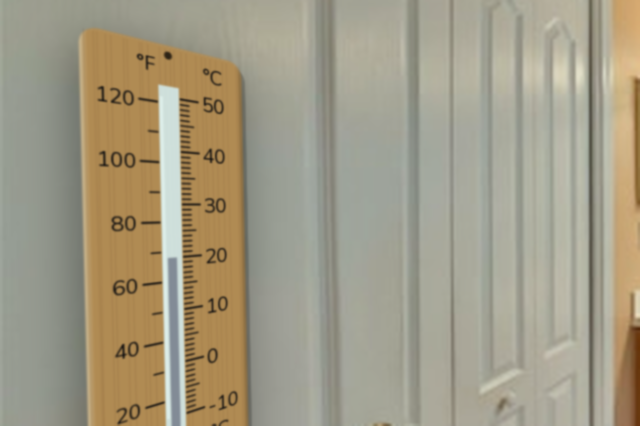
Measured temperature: **20** °C
